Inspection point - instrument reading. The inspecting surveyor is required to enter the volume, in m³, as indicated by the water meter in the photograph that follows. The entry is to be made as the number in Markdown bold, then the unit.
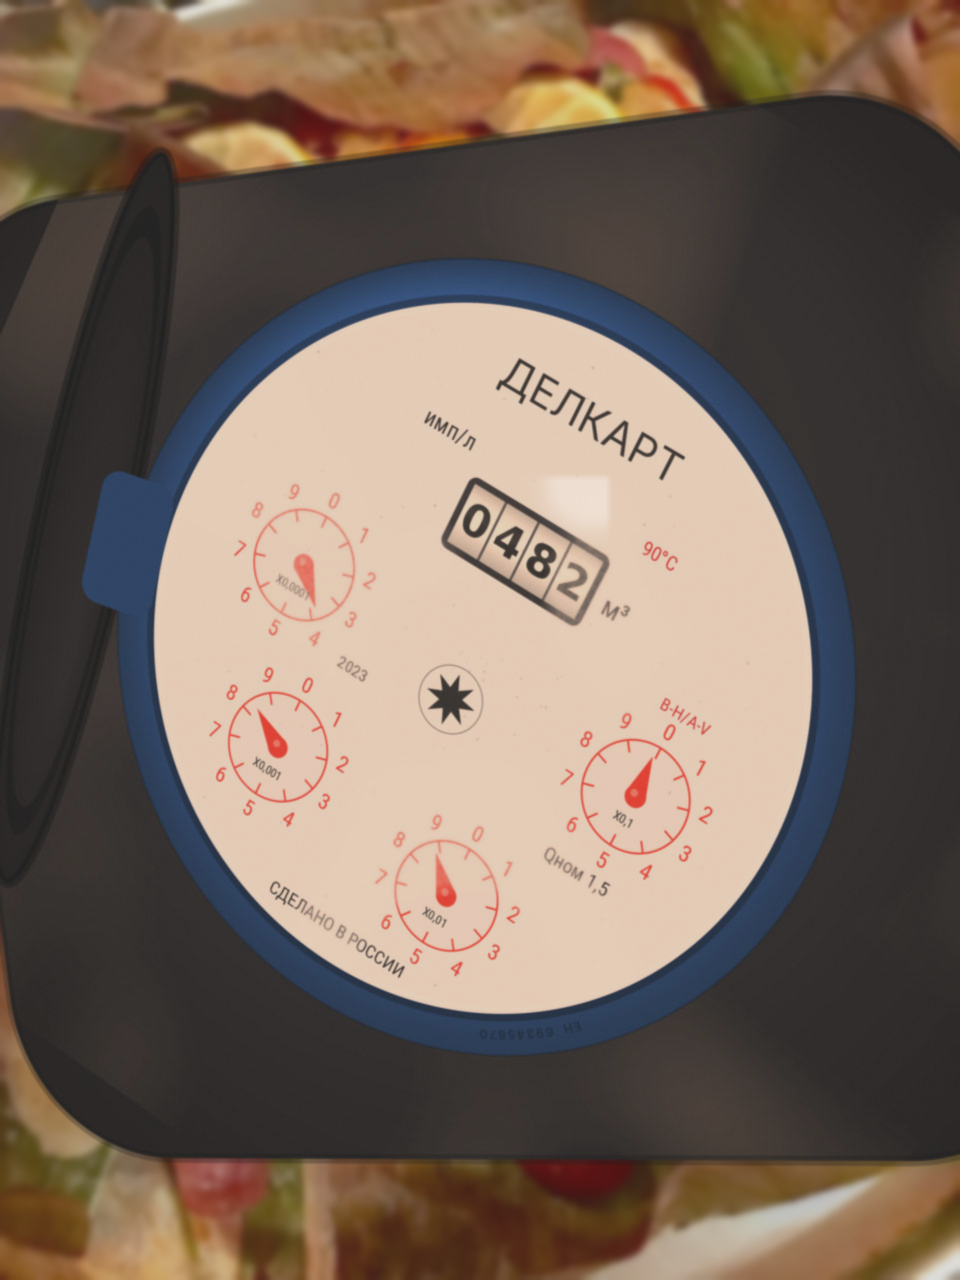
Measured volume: **481.9883** m³
